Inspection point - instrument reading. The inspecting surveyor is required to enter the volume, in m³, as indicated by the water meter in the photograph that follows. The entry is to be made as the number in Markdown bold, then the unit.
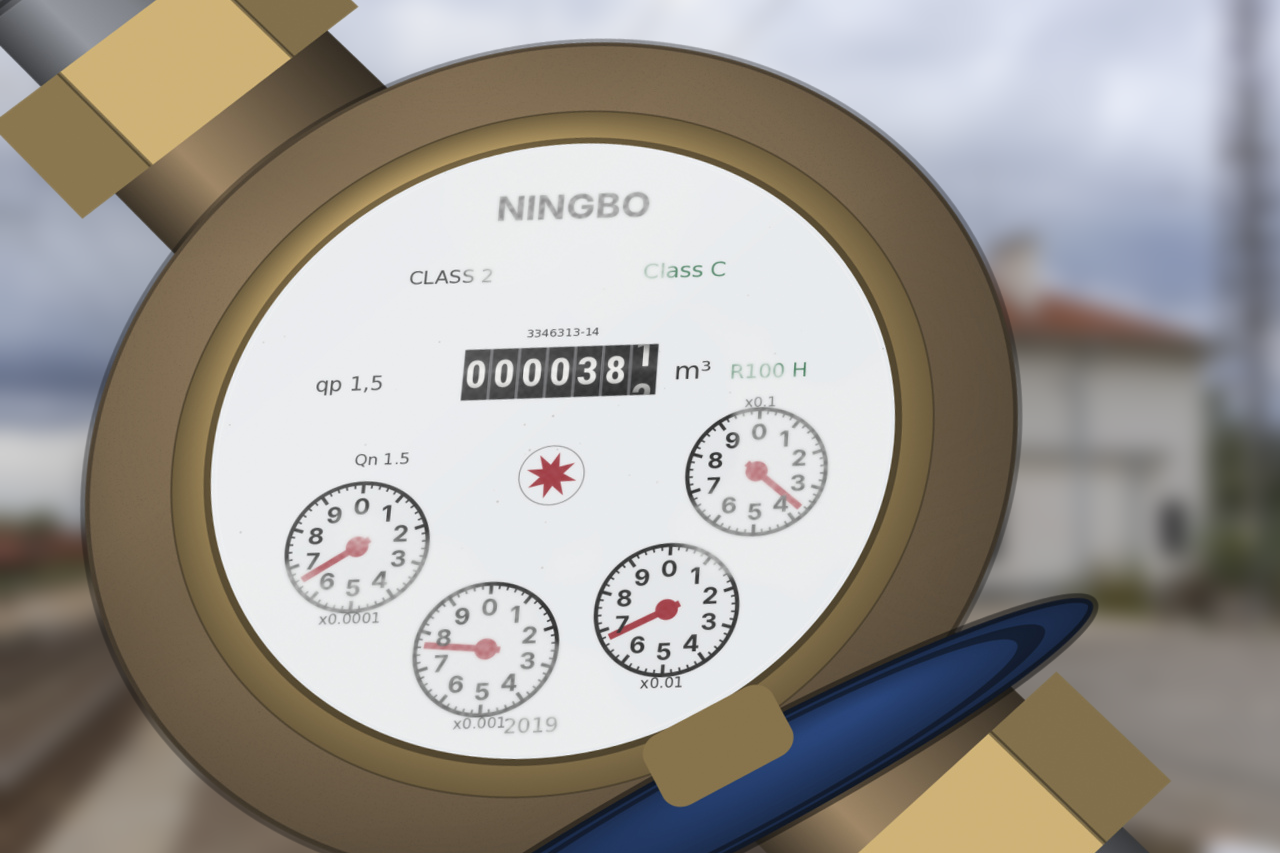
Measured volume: **381.3676** m³
